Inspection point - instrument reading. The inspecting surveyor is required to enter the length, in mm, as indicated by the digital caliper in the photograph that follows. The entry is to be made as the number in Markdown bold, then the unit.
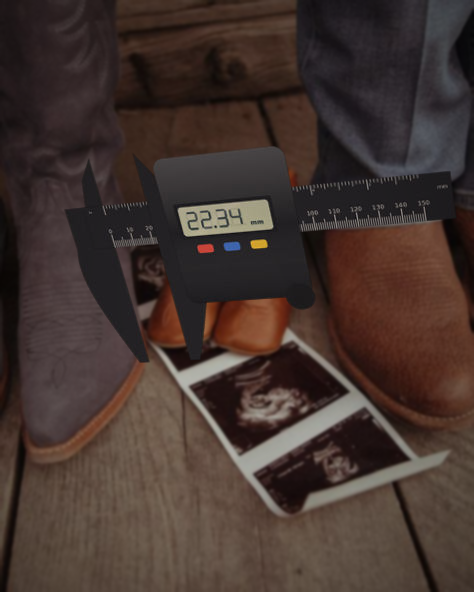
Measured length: **22.34** mm
